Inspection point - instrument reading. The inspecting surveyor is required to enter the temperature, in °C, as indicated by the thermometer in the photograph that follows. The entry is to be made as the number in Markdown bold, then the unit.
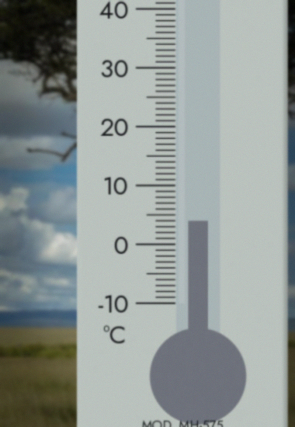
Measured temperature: **4** °C
